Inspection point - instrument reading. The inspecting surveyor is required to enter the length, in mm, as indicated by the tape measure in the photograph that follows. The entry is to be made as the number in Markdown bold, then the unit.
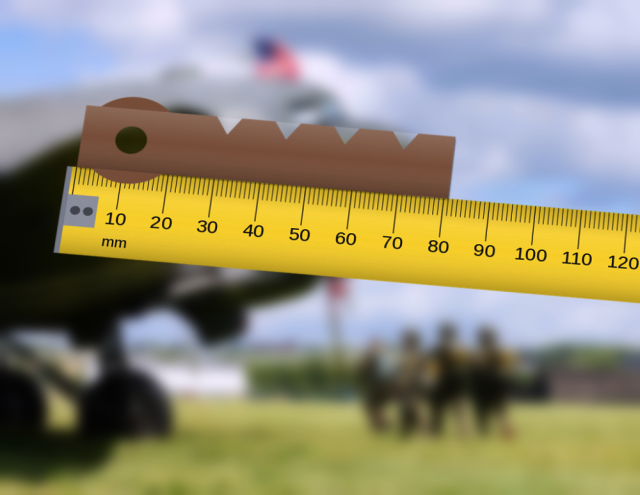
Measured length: **81** mm
